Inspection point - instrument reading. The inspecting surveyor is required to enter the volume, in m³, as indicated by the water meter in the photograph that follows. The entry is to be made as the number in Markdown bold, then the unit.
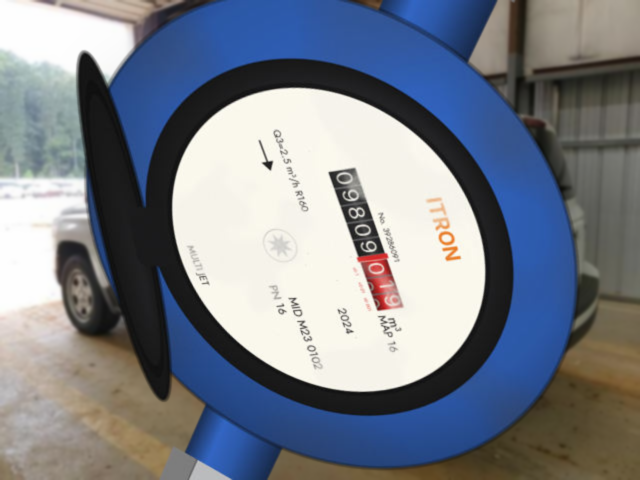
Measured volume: **9809.019** m³
